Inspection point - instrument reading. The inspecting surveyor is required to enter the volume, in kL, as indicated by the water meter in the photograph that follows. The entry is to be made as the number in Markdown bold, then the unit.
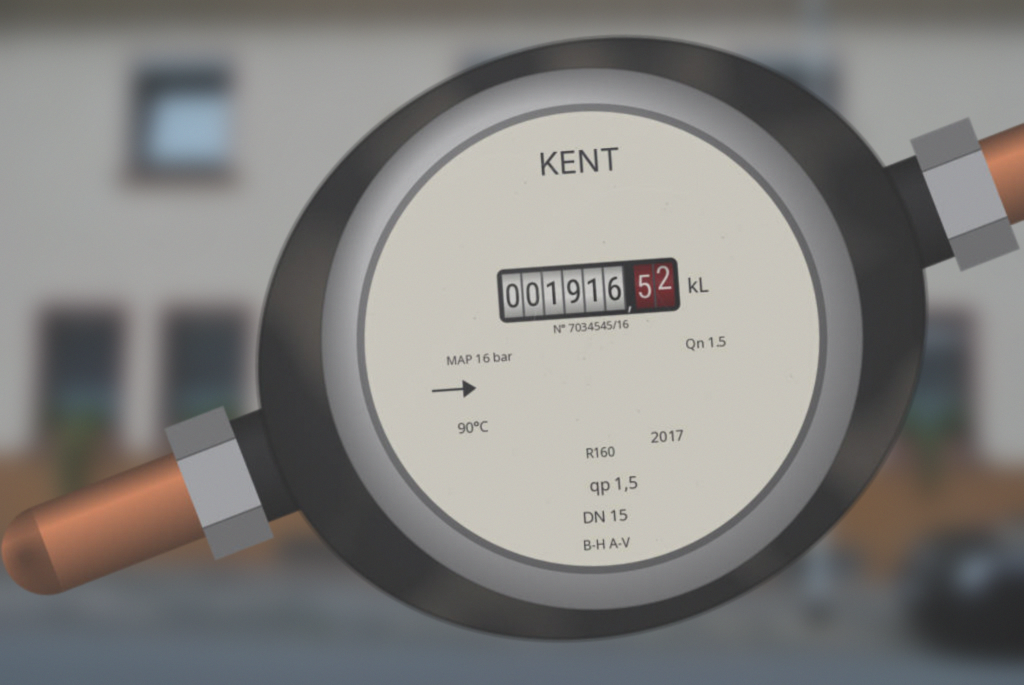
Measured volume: **1916.52** kL
